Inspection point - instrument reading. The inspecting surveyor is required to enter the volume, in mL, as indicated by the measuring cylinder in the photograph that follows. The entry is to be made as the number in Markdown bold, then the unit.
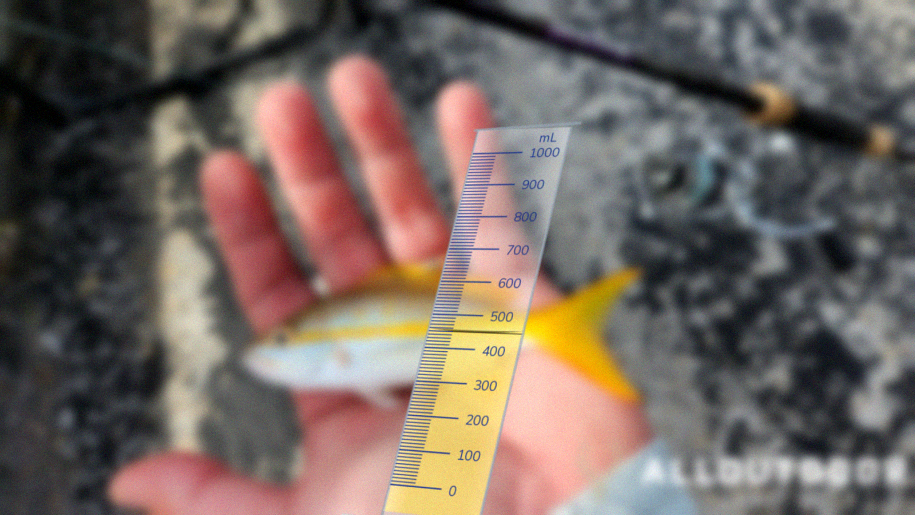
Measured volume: **450** mL
